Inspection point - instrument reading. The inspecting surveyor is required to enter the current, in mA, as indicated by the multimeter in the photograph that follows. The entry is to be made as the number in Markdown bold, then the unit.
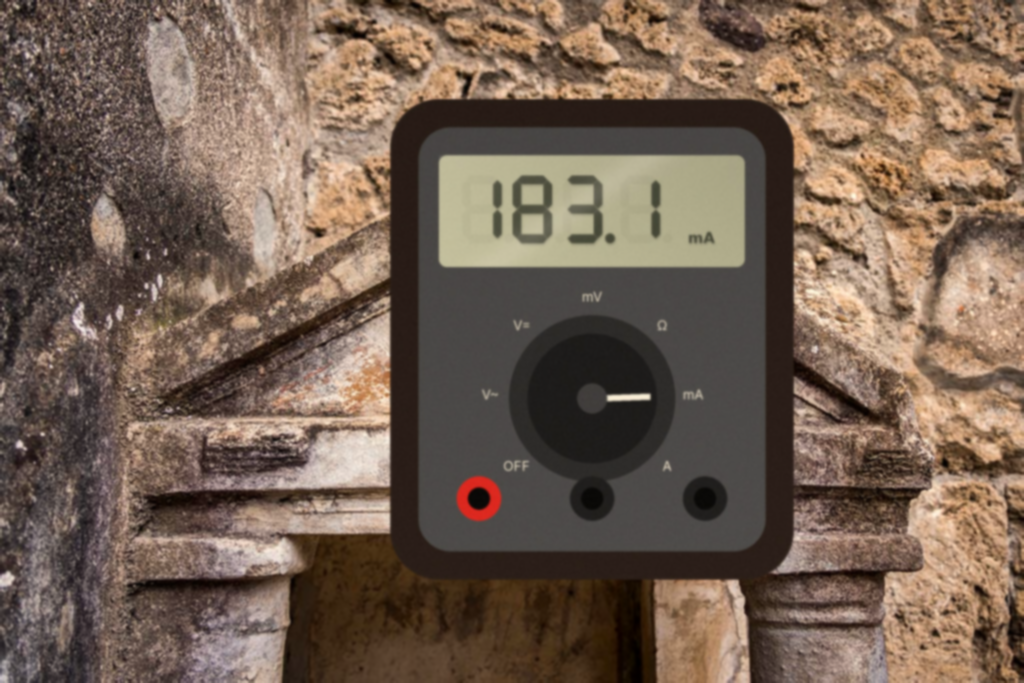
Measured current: **183.1** mA
